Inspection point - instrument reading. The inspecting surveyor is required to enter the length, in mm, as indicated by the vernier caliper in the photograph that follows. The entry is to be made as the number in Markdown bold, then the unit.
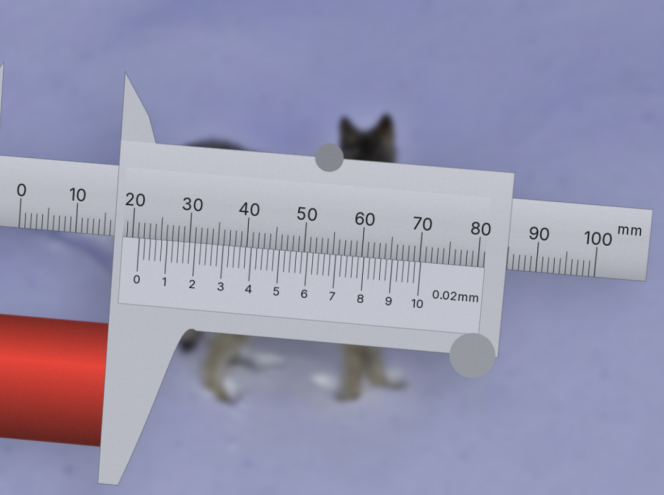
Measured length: **21.2** mm
